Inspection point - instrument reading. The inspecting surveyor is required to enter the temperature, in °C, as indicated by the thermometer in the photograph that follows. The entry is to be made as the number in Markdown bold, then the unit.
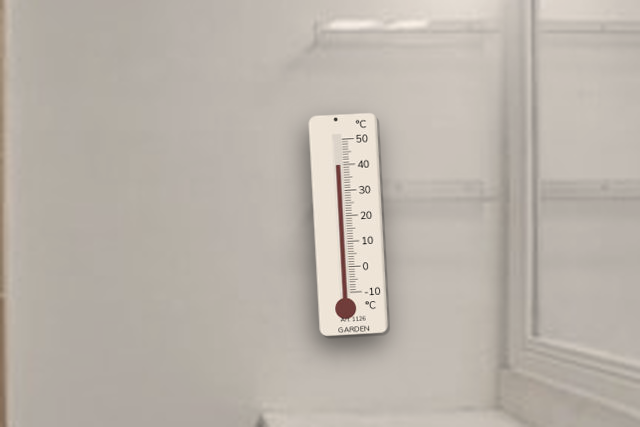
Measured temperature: **40** °C
